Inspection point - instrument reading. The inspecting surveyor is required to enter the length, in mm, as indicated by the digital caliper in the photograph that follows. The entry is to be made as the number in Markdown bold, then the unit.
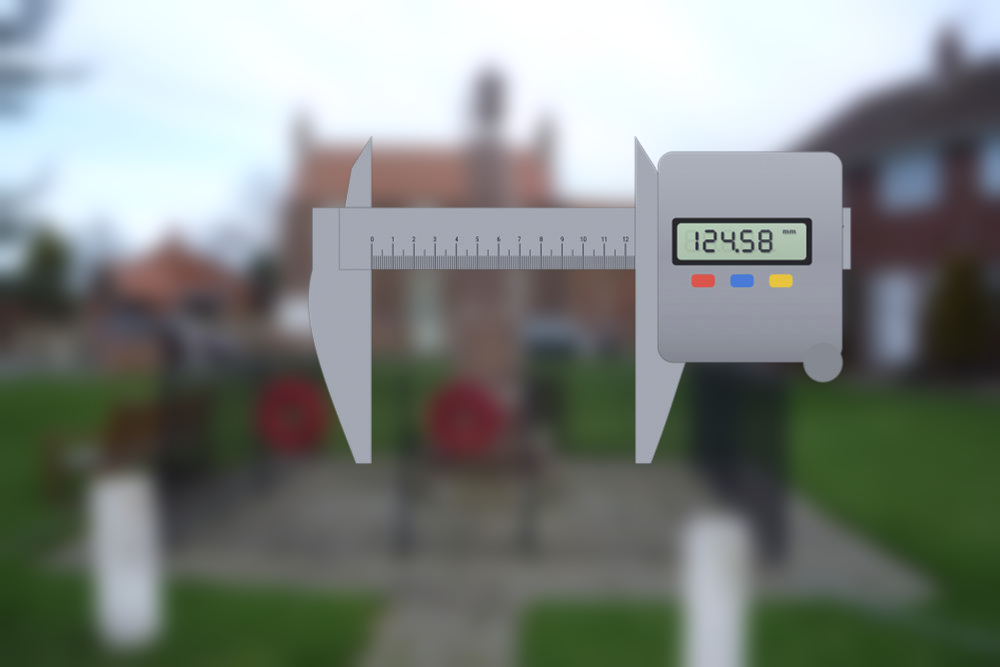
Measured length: **124.58** mm
